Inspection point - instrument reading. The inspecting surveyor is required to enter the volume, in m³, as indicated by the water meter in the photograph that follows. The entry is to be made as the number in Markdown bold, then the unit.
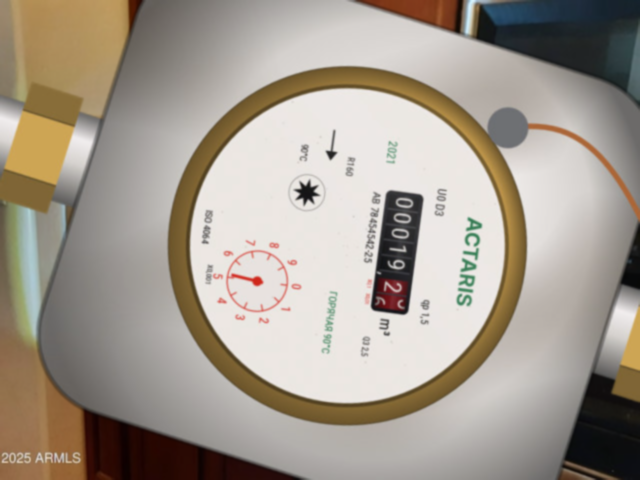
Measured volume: **19.255** m³
